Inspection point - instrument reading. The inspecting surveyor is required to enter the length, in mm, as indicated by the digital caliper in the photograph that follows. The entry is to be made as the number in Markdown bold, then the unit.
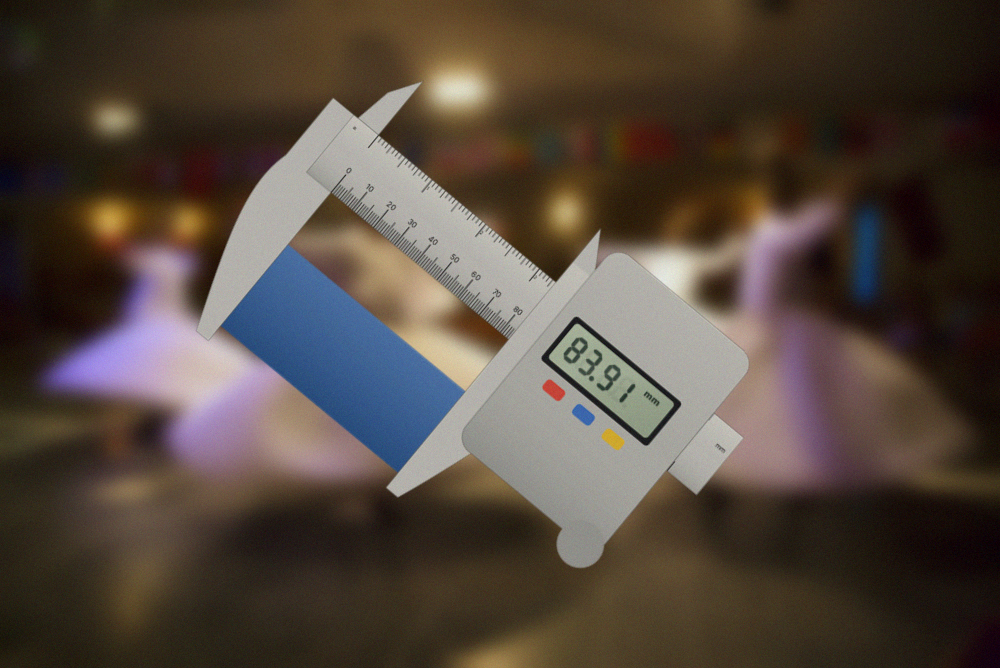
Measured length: **83.91** mm
